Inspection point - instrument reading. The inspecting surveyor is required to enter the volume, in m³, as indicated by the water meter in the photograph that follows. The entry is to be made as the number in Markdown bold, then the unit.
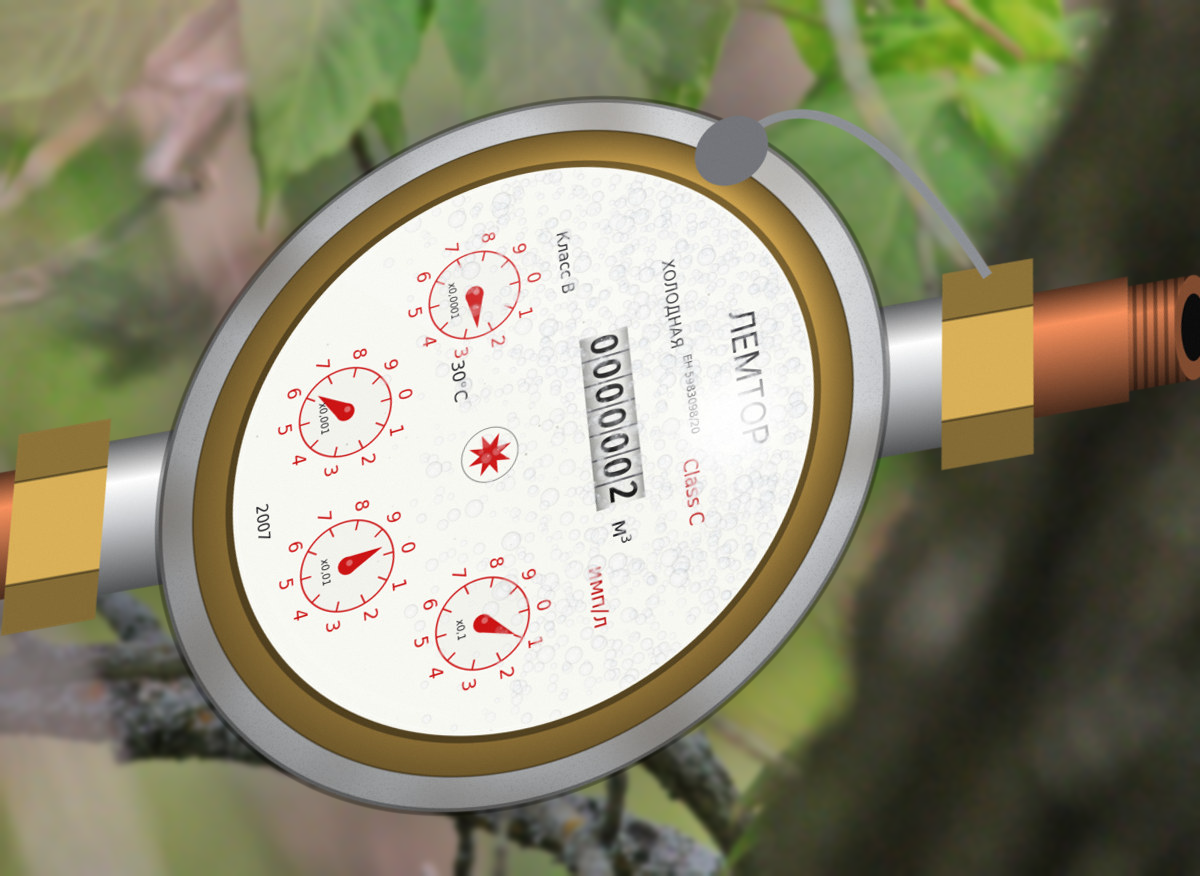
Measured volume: **2.0962** m³
